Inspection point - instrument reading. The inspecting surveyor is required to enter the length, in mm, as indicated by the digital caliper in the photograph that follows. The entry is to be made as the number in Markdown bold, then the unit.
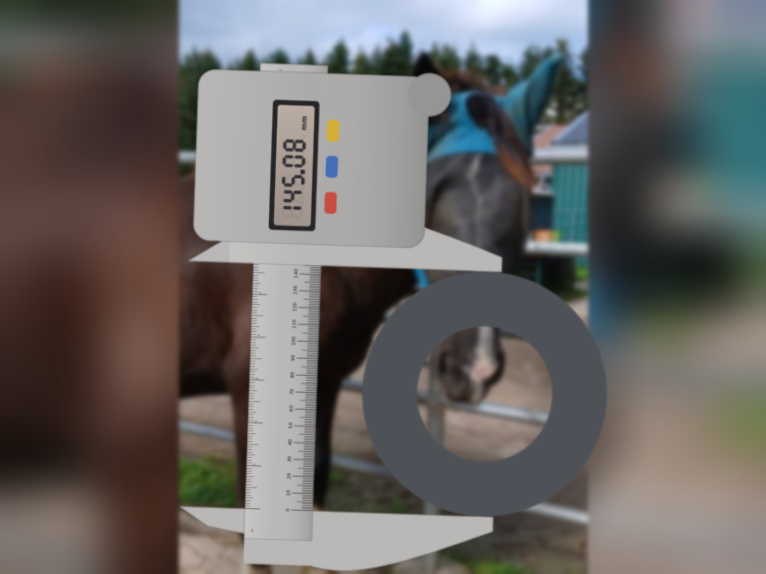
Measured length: **145.08** mm
